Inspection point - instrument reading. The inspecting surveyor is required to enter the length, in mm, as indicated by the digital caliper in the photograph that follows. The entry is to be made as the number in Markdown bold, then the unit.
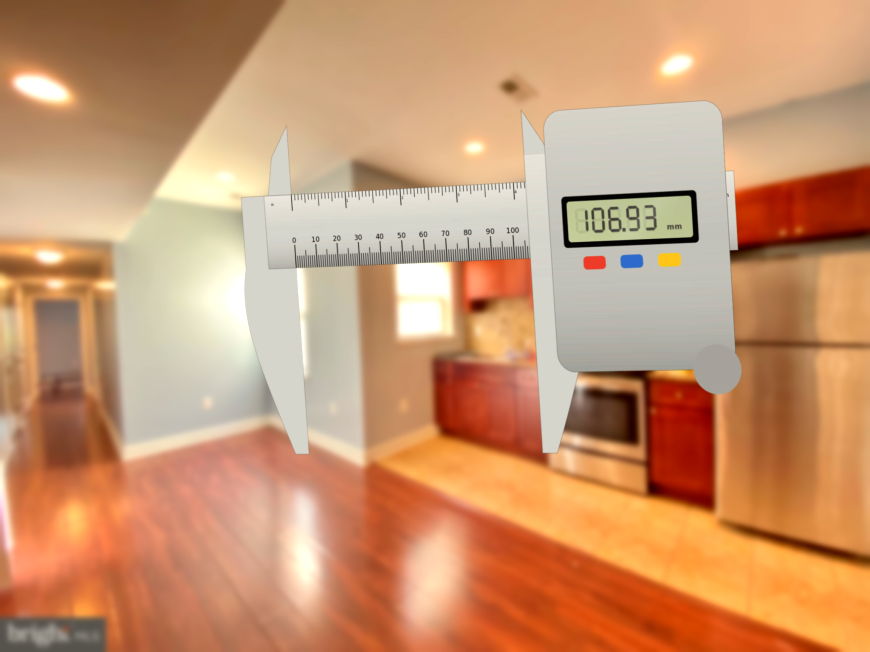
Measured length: **106.93** mm
